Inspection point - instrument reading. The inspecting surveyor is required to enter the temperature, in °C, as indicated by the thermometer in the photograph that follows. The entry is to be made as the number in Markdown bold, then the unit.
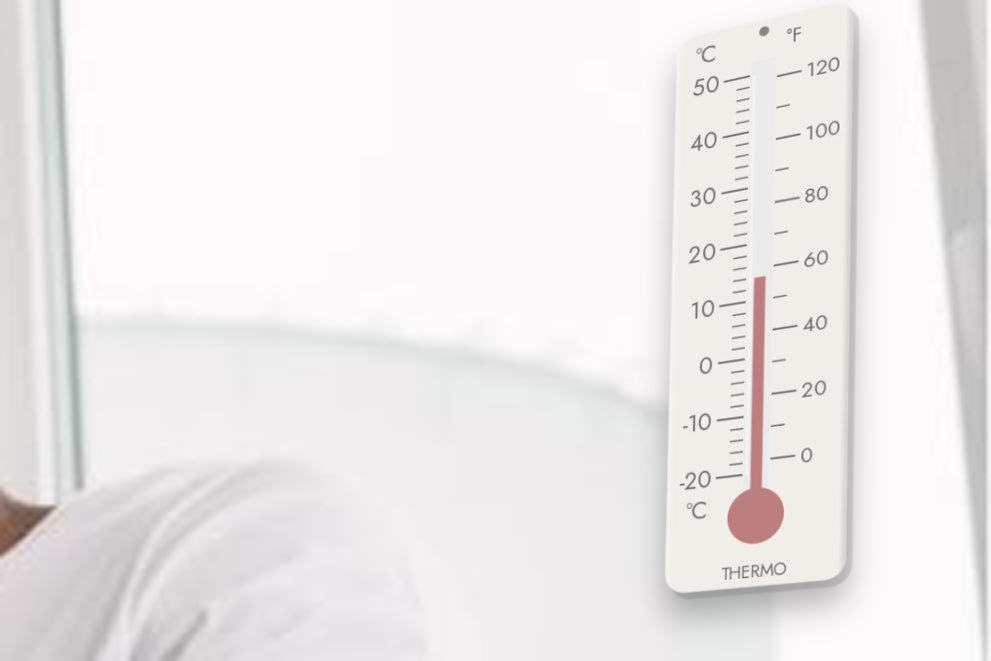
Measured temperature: **14** °C
